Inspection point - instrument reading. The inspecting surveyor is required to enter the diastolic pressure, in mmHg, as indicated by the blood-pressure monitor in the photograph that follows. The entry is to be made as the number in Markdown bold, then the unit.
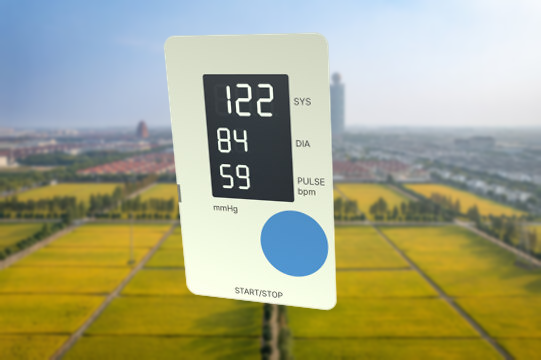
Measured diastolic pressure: **84** mmHg
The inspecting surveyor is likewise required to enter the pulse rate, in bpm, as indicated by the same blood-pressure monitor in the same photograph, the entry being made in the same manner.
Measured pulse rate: **59** bpm
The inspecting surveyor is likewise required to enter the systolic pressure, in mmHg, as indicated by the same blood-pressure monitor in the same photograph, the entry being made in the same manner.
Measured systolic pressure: **122** mmHg
